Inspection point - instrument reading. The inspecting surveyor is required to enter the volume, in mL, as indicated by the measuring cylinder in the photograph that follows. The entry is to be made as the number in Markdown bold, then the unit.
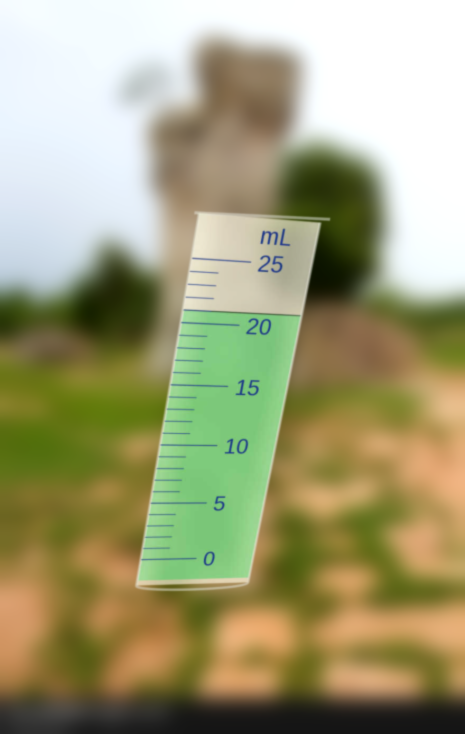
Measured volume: **21** mL
